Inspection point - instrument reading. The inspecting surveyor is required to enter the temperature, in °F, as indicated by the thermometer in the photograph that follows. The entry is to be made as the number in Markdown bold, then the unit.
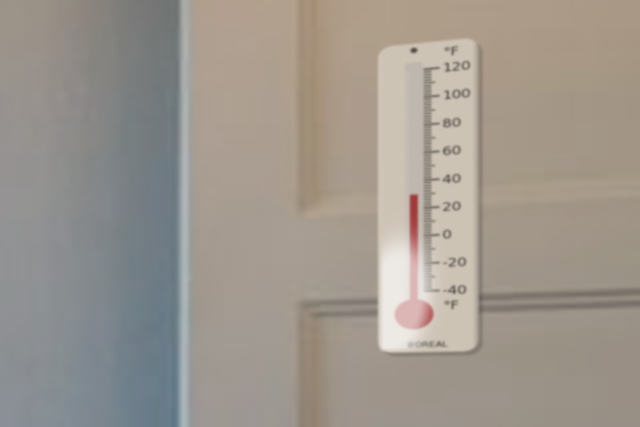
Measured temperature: **30** °F
